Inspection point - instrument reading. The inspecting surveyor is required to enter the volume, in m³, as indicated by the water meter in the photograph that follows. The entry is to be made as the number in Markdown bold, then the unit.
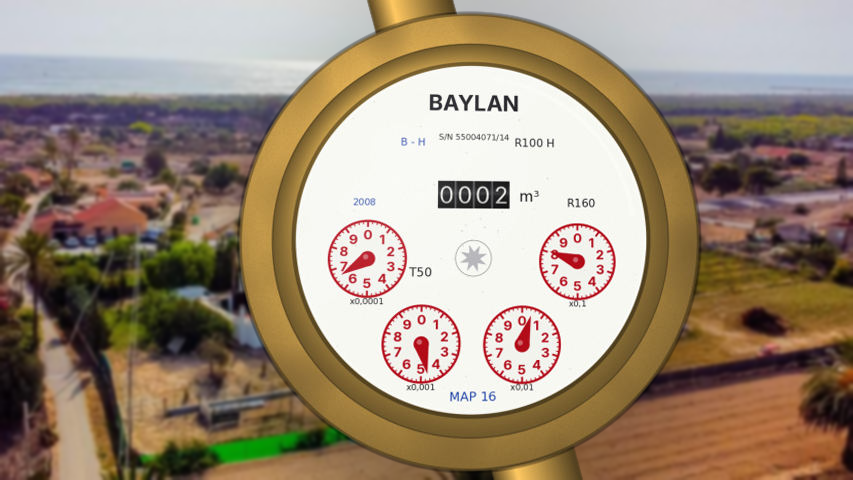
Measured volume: **2.8046** m³
